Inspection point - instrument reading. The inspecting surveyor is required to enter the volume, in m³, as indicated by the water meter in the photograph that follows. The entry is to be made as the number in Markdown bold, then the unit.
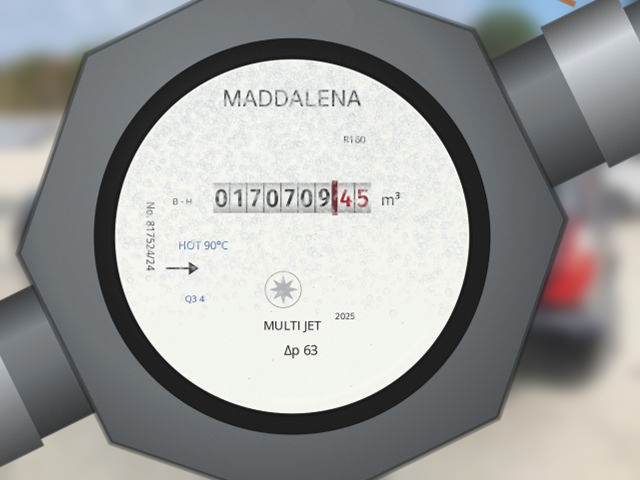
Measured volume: **170709.45** m³
